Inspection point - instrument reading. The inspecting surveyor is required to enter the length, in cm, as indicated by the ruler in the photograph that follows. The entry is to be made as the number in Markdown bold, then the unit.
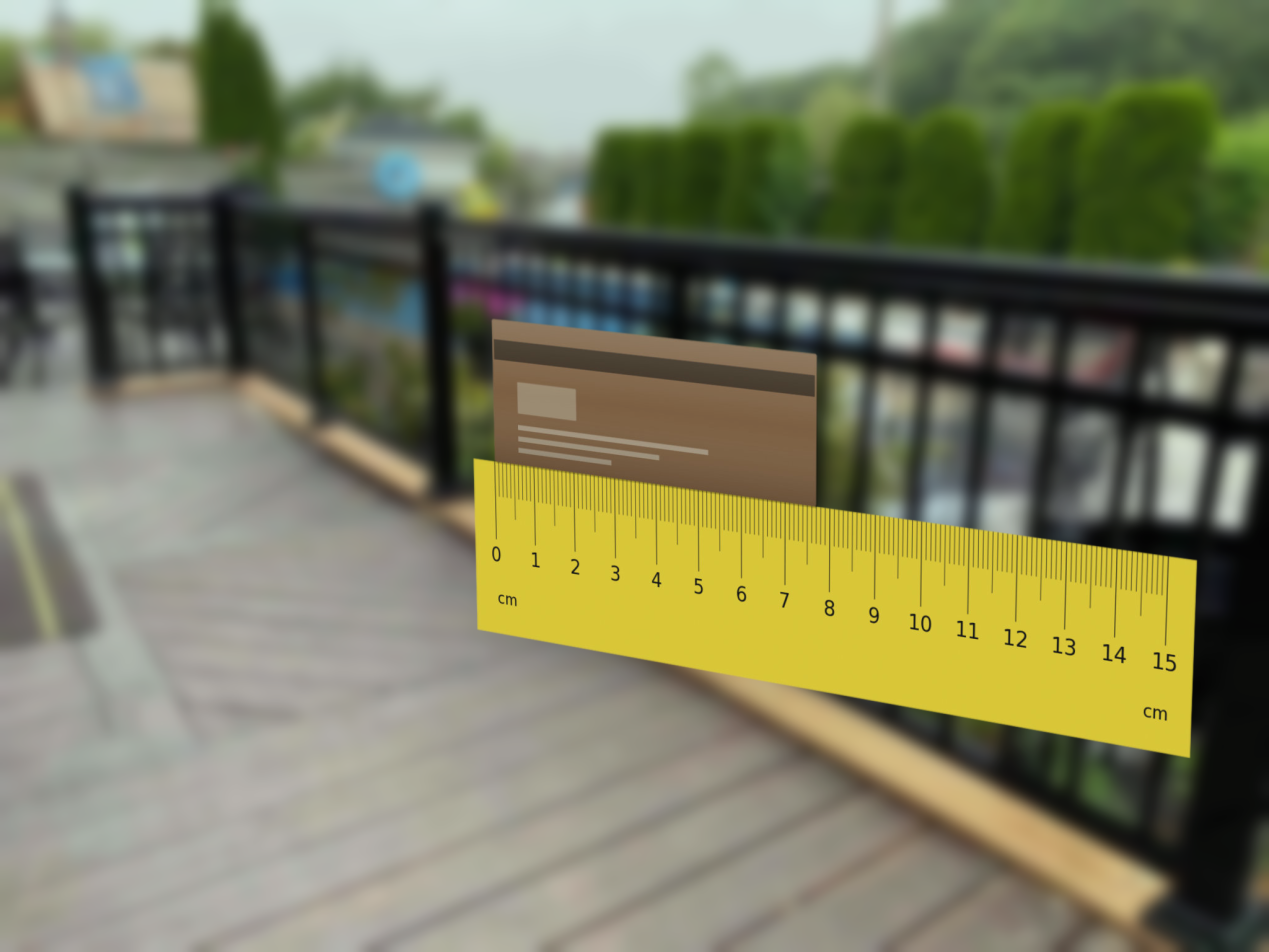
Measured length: **7.7** cm
